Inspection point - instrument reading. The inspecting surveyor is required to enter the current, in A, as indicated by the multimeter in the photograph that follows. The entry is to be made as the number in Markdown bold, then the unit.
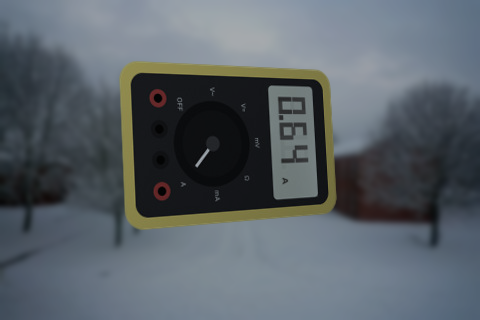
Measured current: **0.64** A
